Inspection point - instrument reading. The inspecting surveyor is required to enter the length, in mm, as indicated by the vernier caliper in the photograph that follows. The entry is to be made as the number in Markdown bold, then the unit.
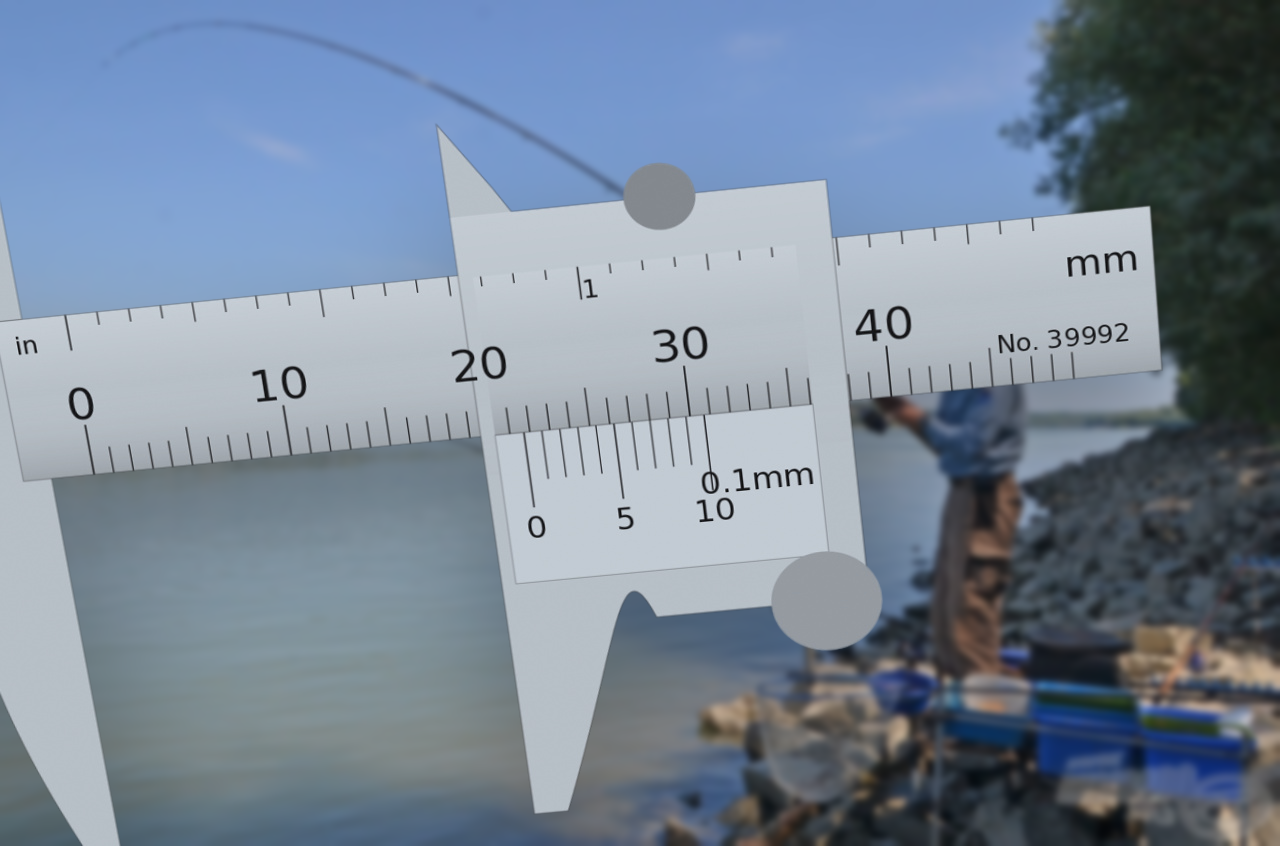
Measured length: **21.7** mm
